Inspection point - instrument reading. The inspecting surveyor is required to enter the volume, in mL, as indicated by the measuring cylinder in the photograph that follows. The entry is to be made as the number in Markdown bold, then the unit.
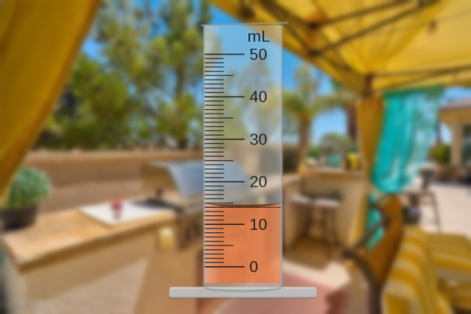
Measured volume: **14** mL
